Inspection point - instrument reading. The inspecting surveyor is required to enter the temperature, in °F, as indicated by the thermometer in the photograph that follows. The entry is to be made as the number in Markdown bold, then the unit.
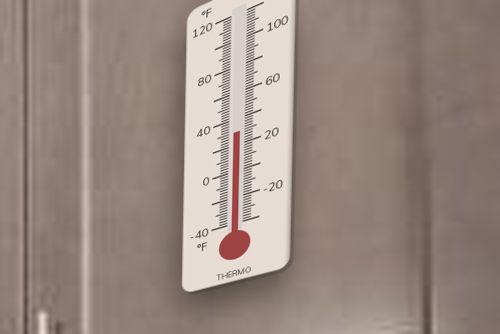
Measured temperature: **30** °F
